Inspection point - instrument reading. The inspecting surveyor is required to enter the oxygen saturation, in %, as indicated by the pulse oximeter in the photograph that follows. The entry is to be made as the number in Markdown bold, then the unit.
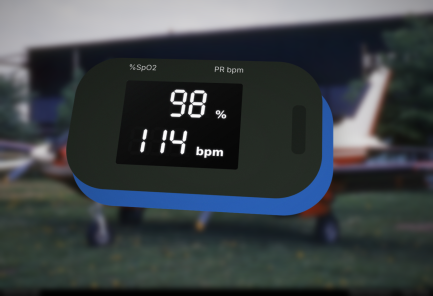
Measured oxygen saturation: **98** %
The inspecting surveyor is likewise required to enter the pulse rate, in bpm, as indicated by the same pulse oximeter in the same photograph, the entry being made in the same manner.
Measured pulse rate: **114** bpm
